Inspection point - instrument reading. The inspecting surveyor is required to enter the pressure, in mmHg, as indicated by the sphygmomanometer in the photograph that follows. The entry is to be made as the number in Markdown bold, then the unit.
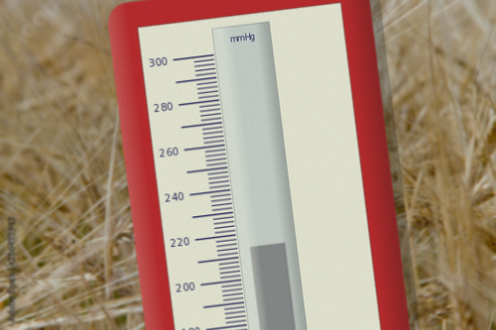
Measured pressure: **214** mmHg
